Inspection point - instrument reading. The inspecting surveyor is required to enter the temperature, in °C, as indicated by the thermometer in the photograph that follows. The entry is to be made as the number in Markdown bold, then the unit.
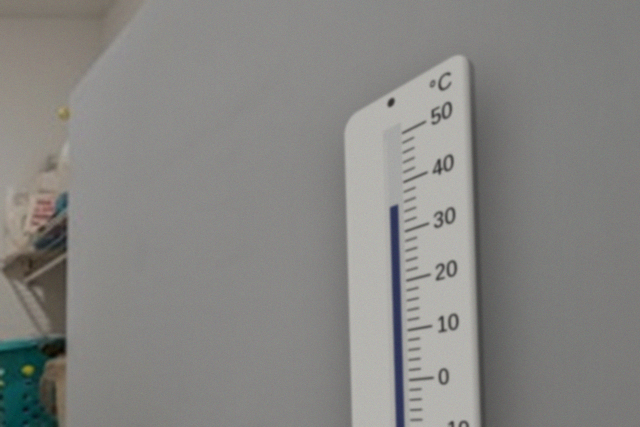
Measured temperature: **36** °C
